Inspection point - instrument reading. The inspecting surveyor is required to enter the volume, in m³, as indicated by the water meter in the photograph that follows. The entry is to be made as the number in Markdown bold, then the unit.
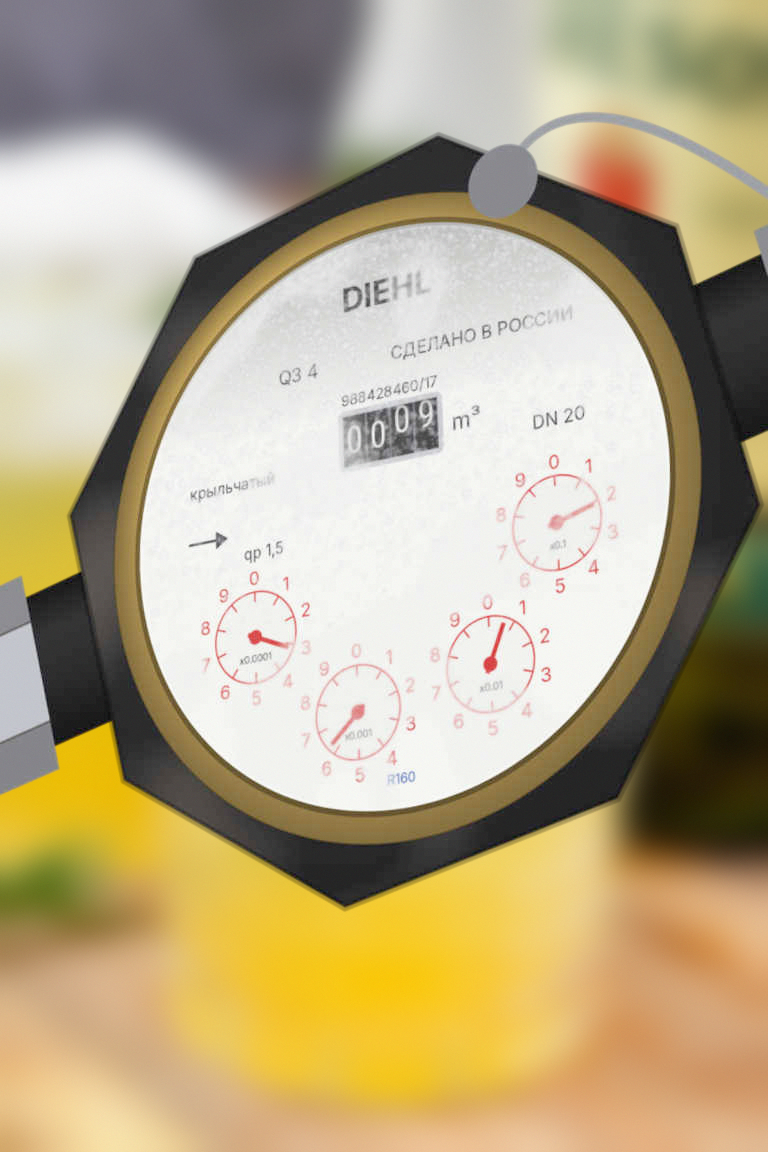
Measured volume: **9.2063** m³
